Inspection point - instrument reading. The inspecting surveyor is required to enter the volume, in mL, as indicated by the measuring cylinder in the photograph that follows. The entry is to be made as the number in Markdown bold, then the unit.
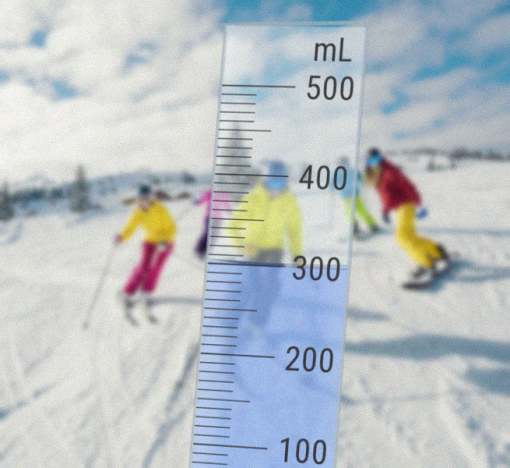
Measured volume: **300** mL
